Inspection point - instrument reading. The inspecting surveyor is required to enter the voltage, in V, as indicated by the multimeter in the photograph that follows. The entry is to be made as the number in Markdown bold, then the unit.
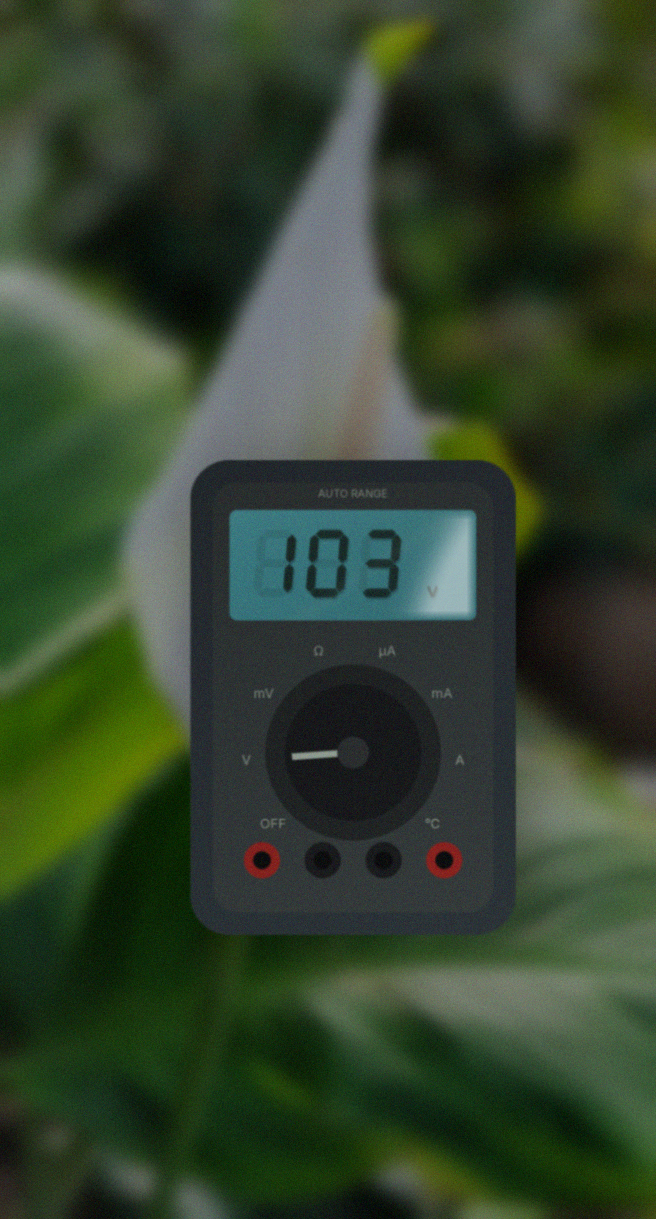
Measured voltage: **103** V
